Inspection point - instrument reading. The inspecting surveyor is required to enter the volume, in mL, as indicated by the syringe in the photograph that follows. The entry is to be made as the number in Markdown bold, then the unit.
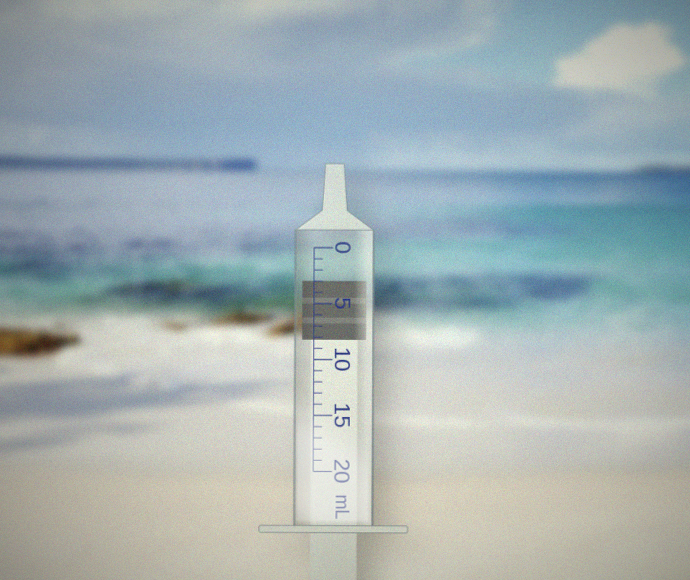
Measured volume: **3** mL
